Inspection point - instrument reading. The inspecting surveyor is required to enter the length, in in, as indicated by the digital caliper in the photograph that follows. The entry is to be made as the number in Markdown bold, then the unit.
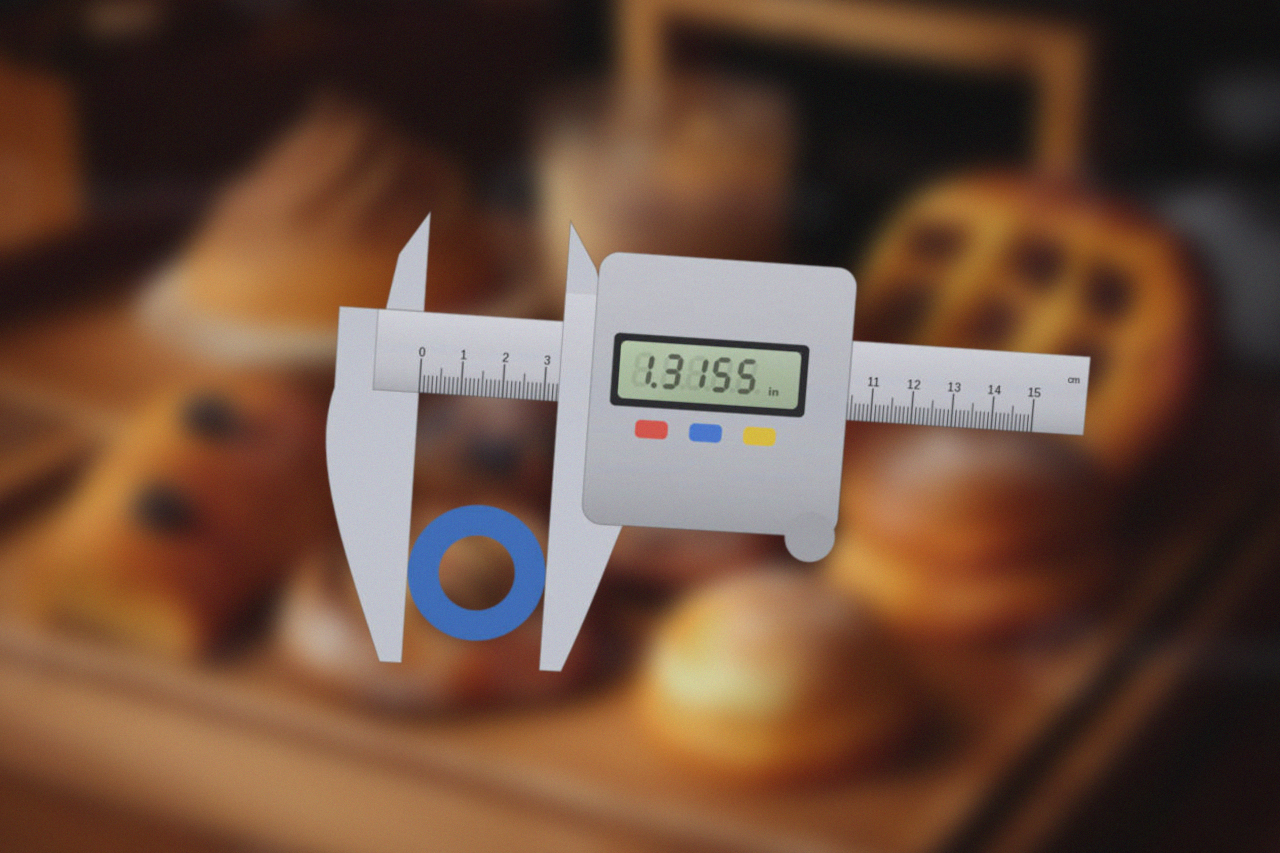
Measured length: **1.3155** in
